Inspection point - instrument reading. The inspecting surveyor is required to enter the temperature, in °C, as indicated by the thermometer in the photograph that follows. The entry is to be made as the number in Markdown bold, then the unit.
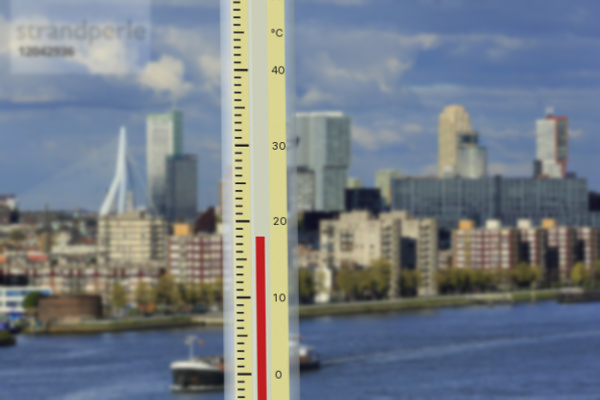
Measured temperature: **18** °C
